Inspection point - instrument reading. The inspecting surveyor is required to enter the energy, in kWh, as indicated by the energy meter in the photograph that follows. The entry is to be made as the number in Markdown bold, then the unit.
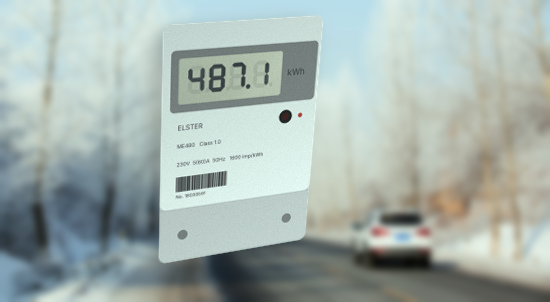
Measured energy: **487.1** kWh
